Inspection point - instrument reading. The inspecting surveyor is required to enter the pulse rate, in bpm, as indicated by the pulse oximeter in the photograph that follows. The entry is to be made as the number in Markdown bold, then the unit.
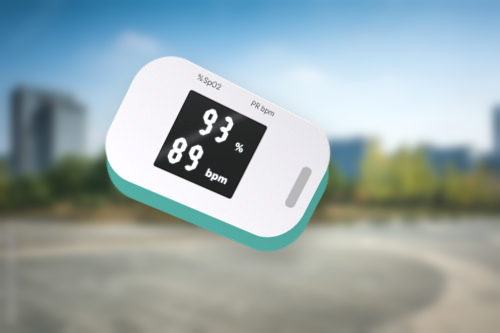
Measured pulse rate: **89** bpm
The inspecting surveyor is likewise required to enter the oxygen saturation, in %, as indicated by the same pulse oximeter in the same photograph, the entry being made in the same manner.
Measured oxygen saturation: **93** %
